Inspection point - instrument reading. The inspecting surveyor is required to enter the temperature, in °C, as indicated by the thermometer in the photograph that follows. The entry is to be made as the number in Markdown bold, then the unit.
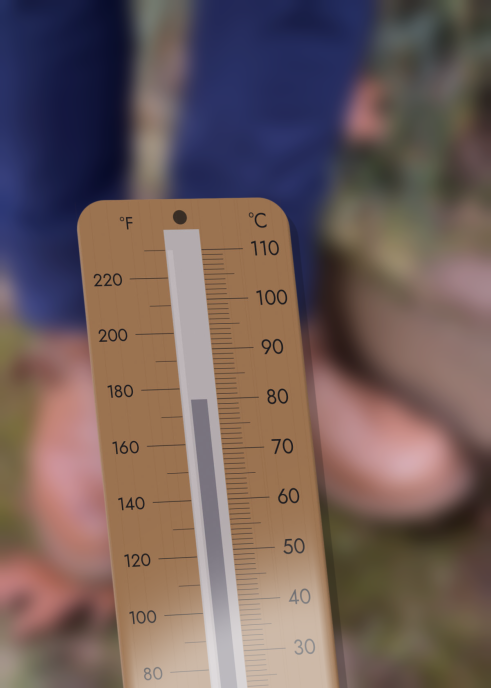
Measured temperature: **80** °C
